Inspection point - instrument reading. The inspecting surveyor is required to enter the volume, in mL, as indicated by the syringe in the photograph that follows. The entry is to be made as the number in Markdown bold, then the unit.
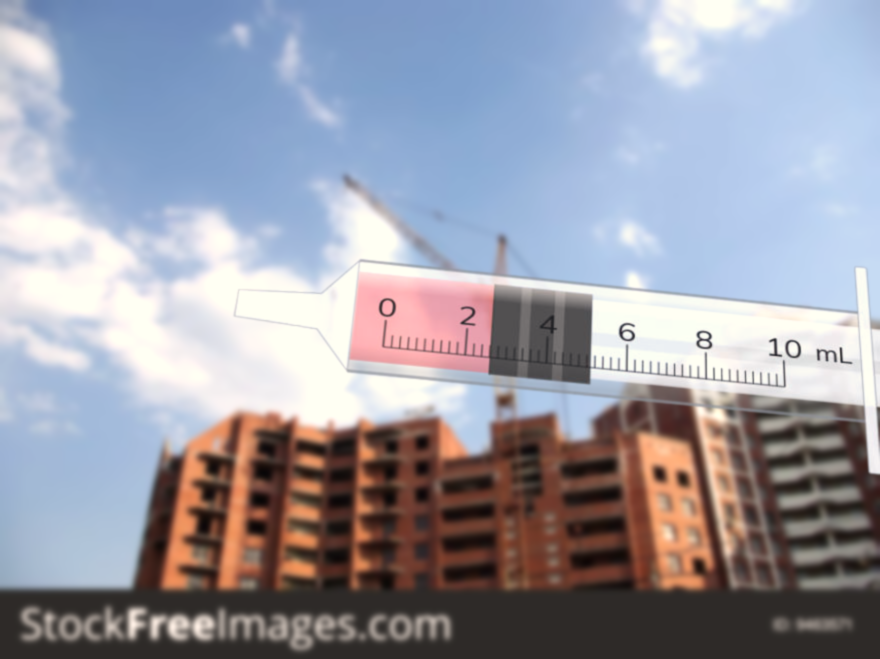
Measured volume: **2.6** mL
